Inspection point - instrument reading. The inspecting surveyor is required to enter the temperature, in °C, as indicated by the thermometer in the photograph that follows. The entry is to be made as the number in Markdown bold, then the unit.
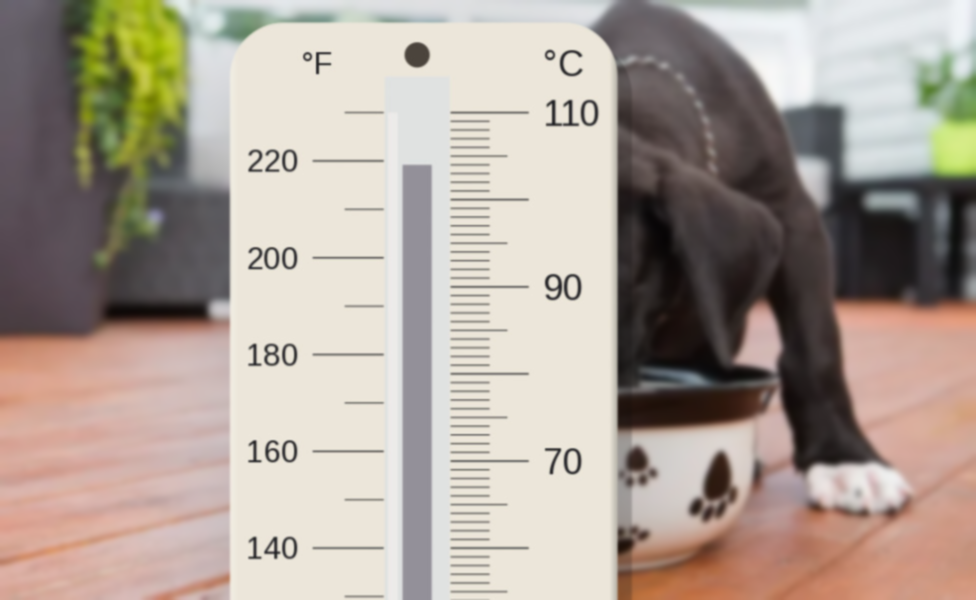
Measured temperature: **104** °C
